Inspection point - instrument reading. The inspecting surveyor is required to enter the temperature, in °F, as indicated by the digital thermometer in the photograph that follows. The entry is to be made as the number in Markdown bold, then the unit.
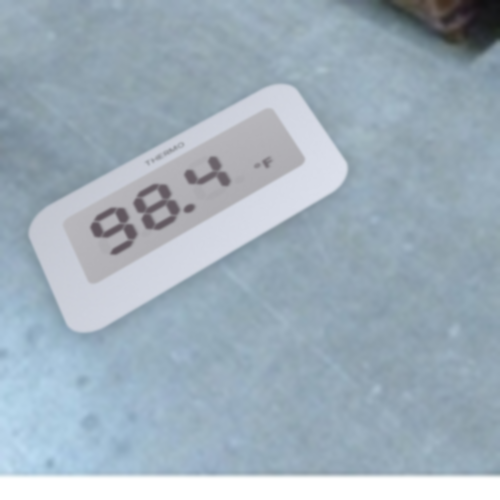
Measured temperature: **98.4** °F
